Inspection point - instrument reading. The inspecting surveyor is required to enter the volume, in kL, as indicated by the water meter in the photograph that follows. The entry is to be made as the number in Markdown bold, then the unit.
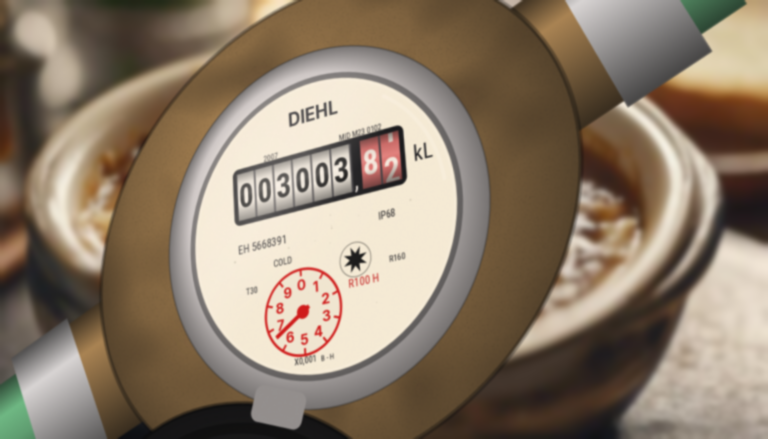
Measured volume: **3003.816** kL
